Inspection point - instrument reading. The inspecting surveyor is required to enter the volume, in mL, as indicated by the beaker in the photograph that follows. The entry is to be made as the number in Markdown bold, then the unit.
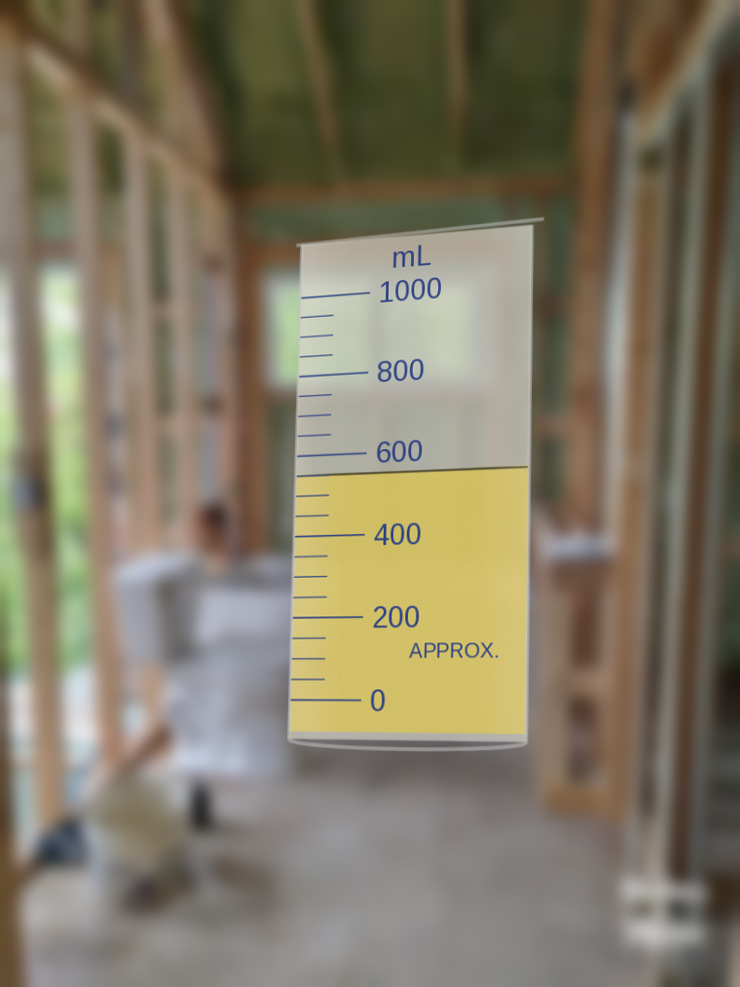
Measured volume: **550** mL
